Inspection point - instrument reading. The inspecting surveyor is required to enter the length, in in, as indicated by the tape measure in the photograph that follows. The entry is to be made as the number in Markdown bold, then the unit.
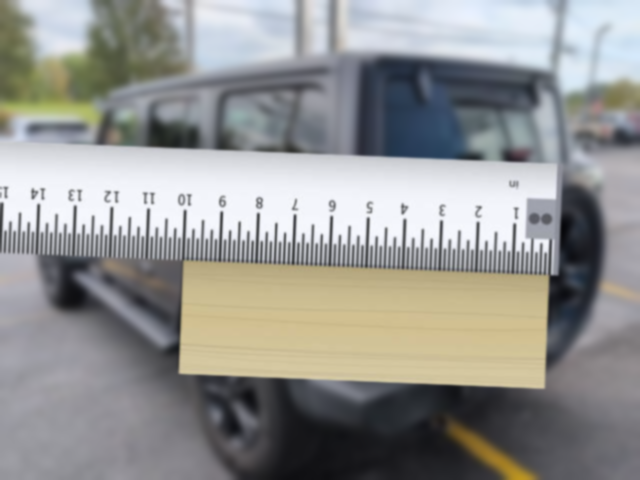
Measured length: **10** in
